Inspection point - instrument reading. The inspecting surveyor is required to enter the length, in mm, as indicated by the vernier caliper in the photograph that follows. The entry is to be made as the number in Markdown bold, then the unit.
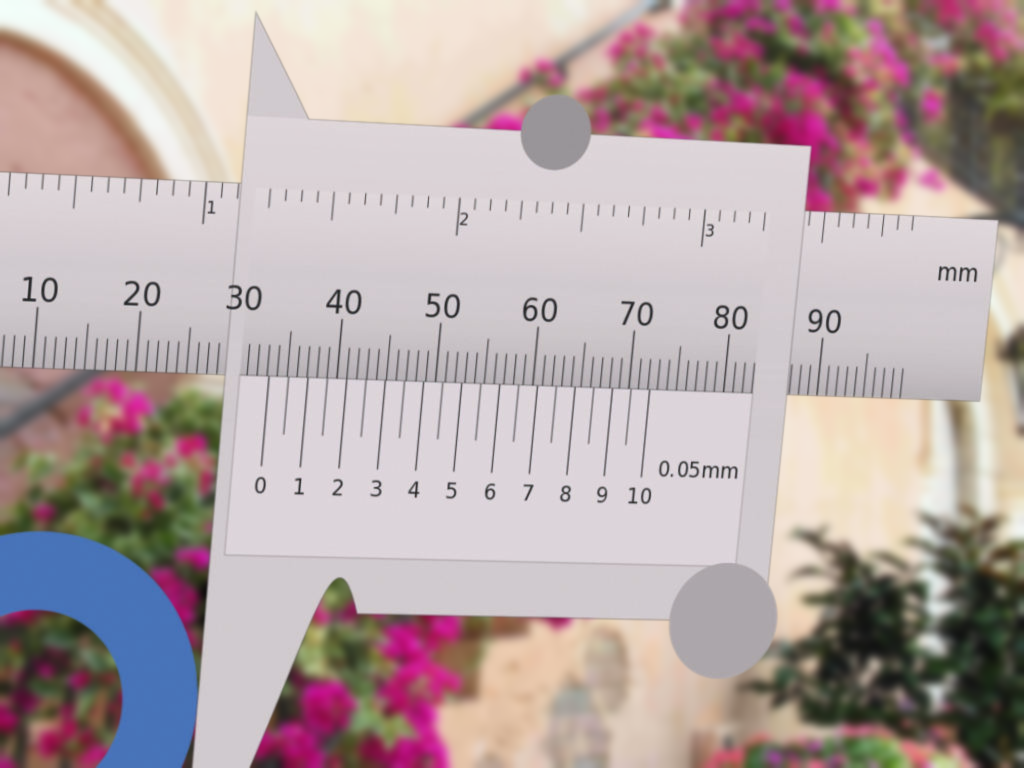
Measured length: **33.2** mm
